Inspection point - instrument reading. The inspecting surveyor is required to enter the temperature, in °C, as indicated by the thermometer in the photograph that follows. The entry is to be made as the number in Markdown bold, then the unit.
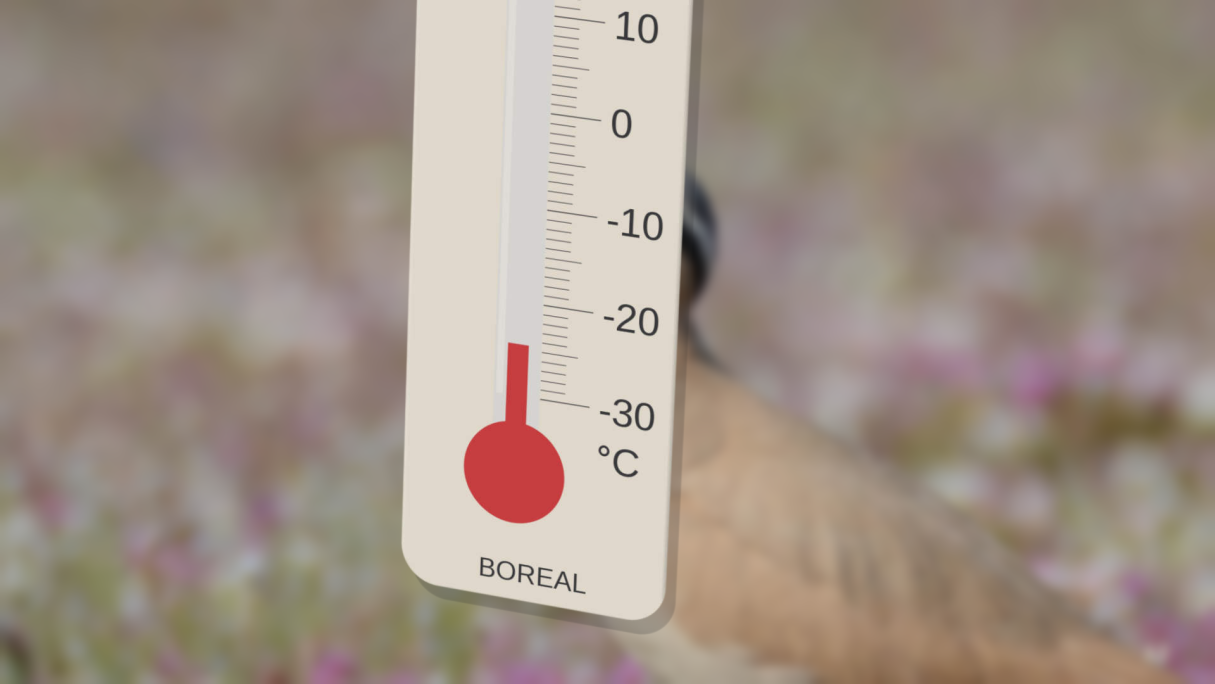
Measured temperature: **-24.5** °C
